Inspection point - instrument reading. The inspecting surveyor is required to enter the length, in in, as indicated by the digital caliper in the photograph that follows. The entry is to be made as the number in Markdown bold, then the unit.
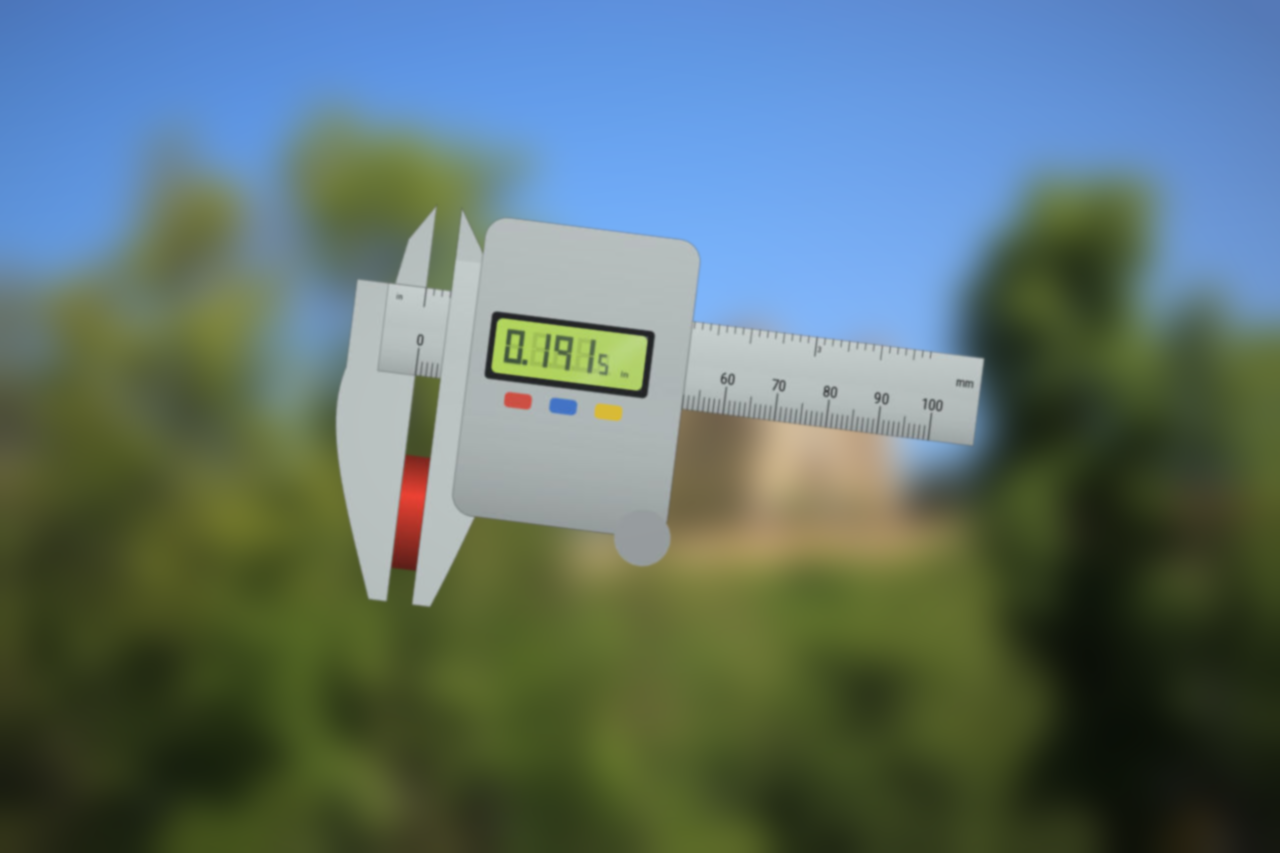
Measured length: **0.1915** in
